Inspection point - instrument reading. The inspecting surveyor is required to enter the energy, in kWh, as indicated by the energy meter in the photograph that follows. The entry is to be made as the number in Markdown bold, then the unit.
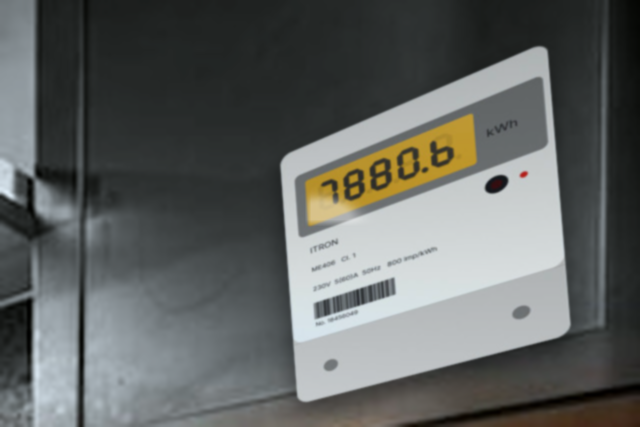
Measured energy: **7880.6** kWh
